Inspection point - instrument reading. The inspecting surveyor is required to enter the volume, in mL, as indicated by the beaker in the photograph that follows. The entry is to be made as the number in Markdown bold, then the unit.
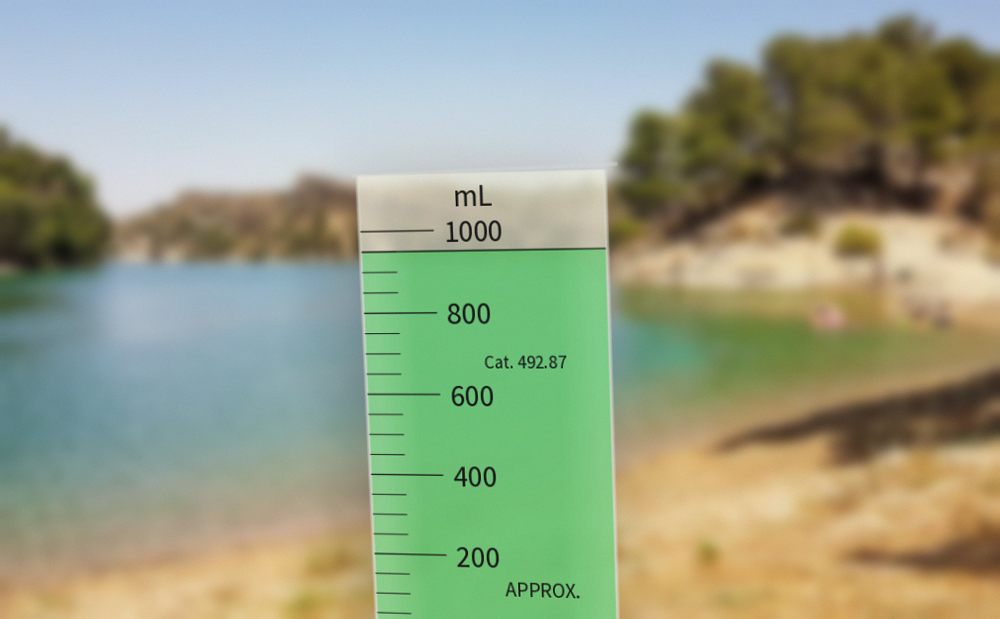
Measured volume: **950** mL
